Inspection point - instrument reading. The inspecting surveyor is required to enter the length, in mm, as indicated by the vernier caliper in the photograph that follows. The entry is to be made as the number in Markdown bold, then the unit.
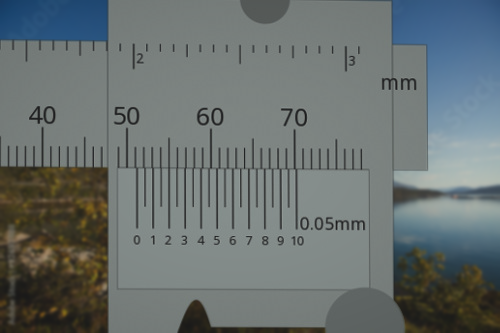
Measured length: **51.2** mm
